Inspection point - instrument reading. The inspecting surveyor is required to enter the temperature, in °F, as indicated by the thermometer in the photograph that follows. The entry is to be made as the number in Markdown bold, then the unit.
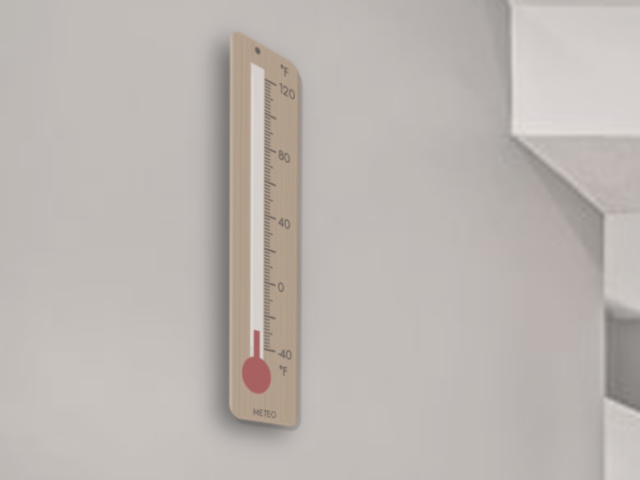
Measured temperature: **-30** °F
